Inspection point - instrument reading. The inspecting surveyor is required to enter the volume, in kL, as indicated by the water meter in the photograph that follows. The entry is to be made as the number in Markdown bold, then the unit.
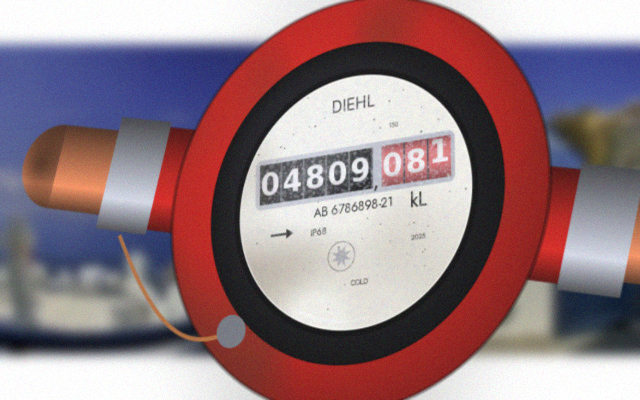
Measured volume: **4809.081** kL
